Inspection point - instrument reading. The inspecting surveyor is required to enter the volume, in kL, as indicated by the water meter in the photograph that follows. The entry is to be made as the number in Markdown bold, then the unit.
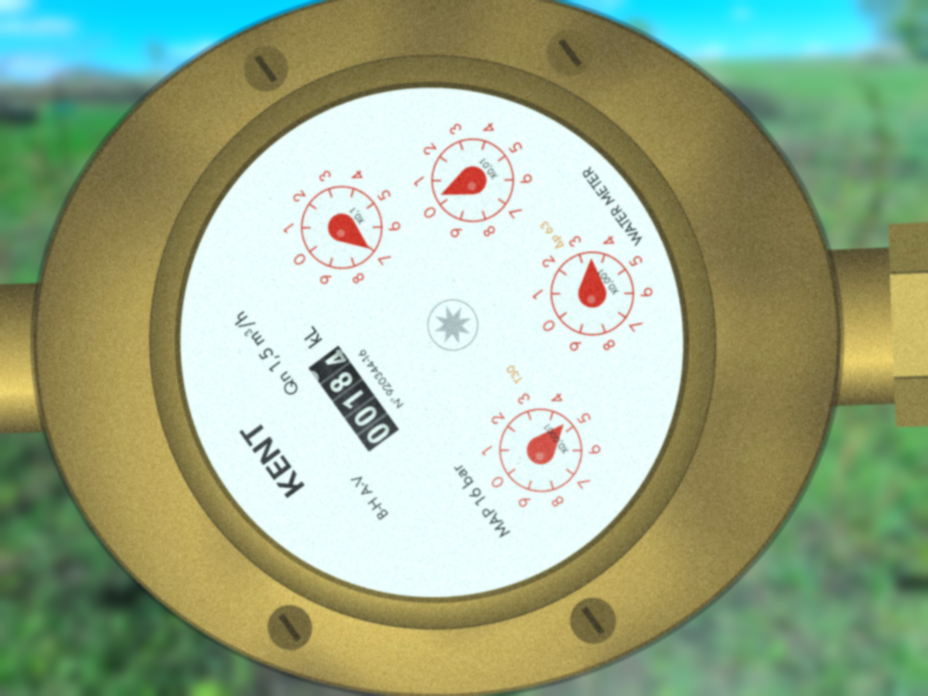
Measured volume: **183.7034** kL
